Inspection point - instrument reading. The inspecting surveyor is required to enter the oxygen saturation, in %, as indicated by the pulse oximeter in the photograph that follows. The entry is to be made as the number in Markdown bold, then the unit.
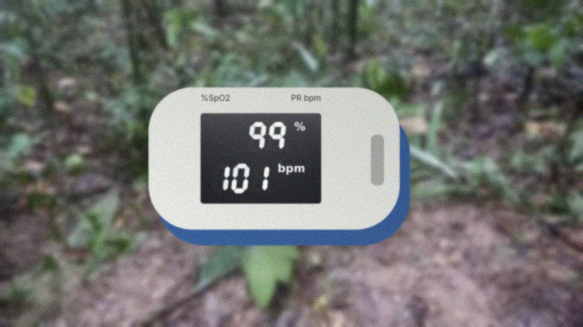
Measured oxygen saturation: **99** %
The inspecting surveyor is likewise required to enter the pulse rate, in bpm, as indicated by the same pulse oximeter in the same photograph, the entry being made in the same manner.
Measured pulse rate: **101** bpm
